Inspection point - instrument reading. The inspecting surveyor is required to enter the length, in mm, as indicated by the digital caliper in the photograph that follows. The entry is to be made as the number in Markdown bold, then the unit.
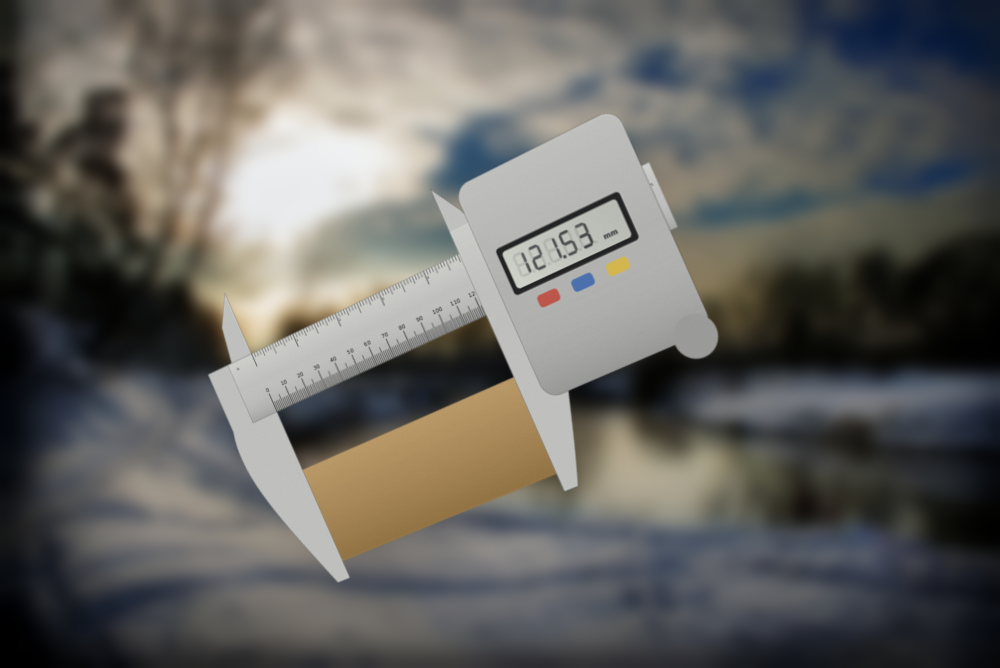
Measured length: **121.53** mm
